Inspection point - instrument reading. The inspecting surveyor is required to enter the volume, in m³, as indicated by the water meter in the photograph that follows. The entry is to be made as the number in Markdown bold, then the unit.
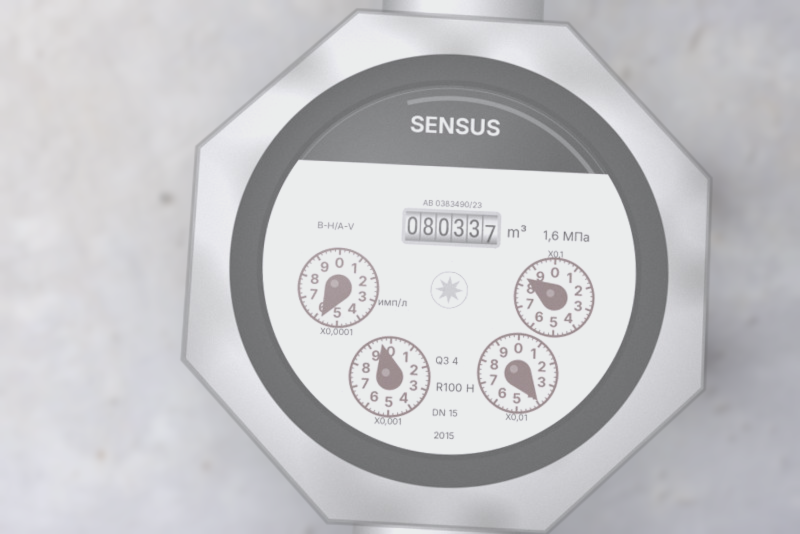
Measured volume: **80336.8395** m³
